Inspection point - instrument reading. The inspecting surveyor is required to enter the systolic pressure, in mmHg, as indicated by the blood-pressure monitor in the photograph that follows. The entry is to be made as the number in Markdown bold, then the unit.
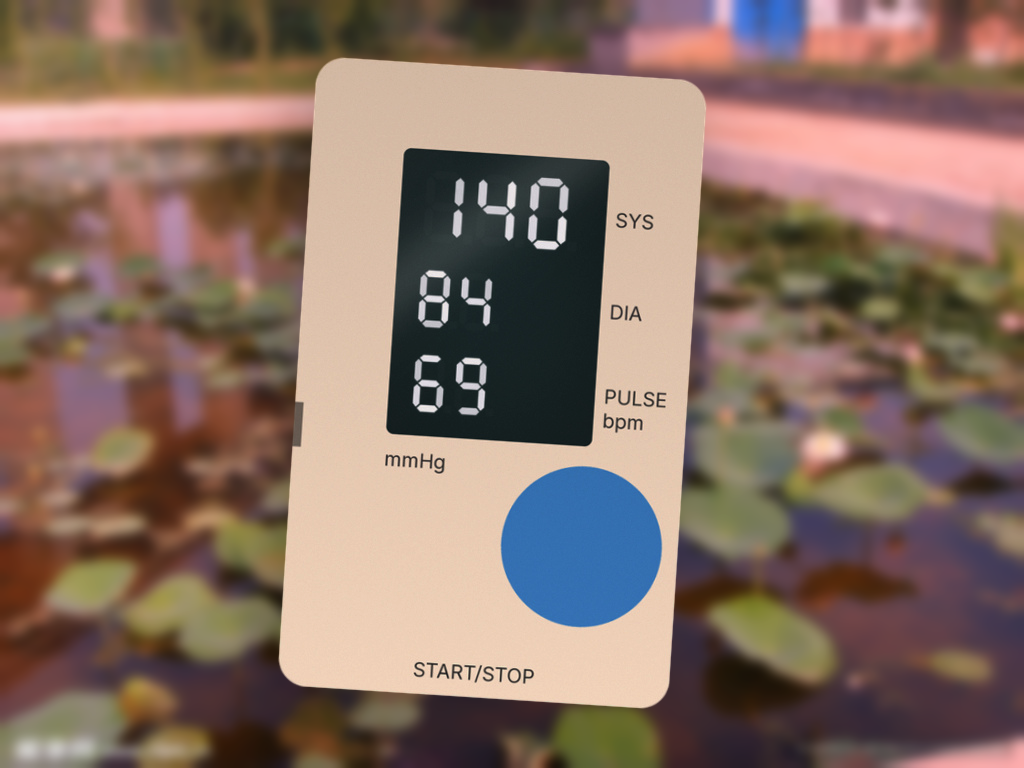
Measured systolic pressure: **140** mmHg
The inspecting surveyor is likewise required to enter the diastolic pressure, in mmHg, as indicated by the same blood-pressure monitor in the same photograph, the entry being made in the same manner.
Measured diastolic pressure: **84** mmHg
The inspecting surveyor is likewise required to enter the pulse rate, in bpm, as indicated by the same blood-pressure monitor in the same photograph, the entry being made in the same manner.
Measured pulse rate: **69** bpm
